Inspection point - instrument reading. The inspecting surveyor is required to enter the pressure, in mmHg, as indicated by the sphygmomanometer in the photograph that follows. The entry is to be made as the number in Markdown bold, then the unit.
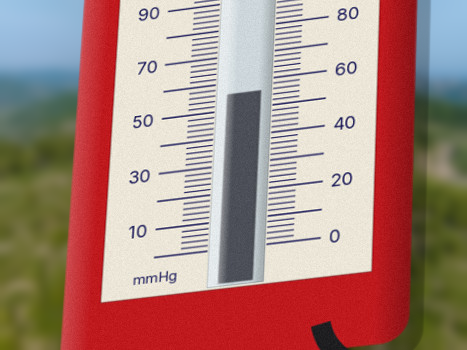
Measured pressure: **56** mmHg
